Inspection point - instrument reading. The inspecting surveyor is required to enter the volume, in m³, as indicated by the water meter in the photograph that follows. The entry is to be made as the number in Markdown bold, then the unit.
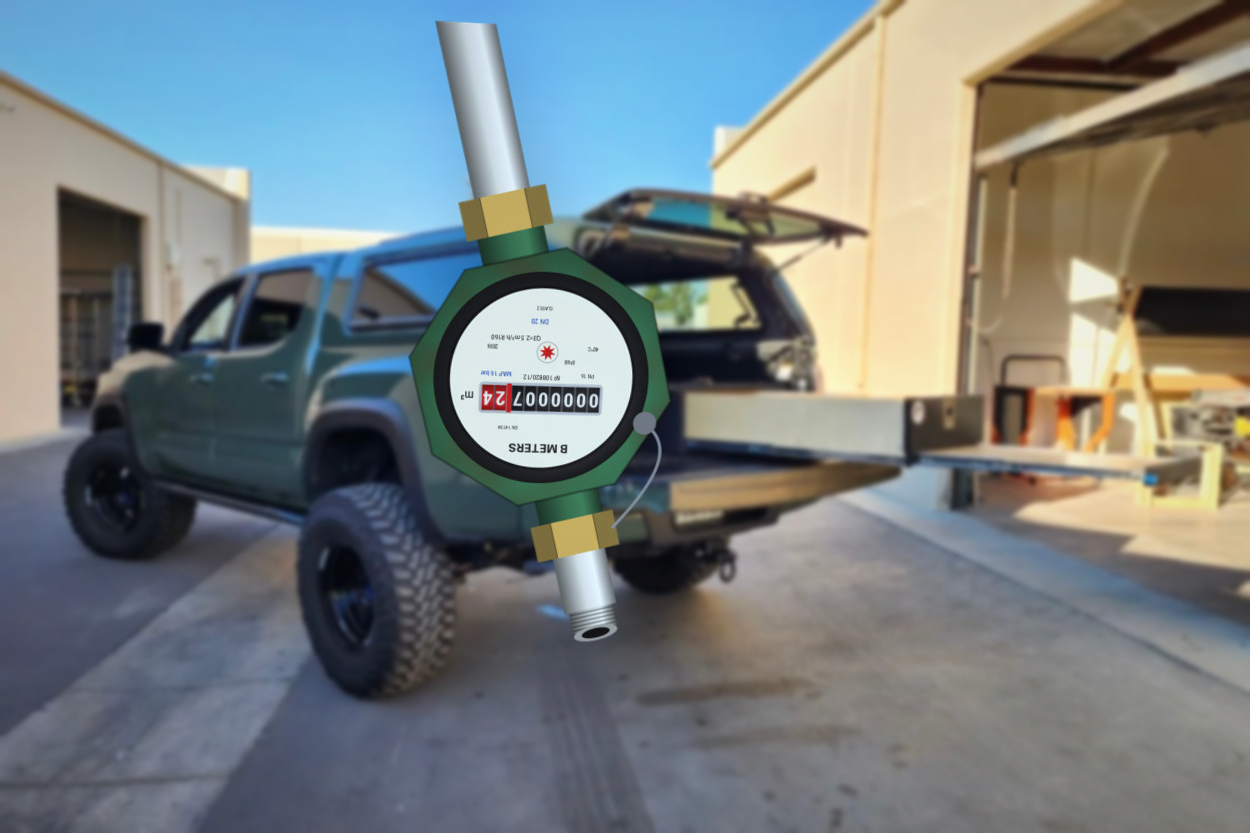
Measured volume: **7.24** m³
